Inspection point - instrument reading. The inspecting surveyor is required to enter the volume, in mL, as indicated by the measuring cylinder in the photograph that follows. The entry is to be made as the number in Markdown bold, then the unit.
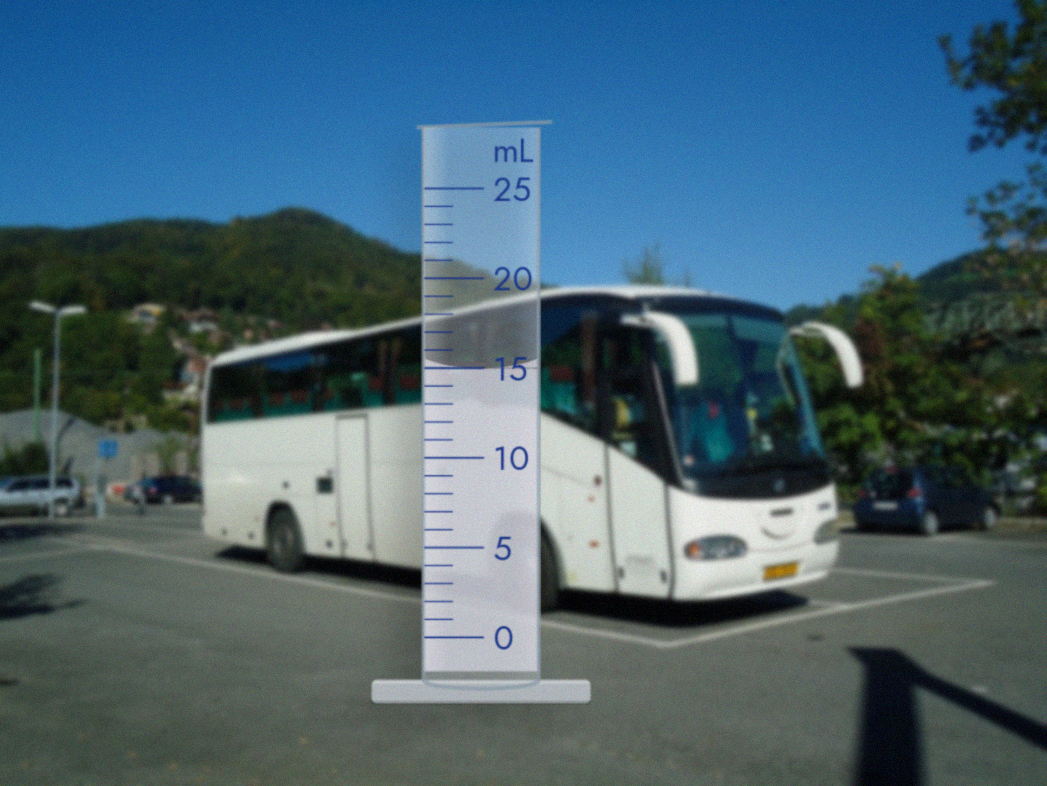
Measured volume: **15** mL
